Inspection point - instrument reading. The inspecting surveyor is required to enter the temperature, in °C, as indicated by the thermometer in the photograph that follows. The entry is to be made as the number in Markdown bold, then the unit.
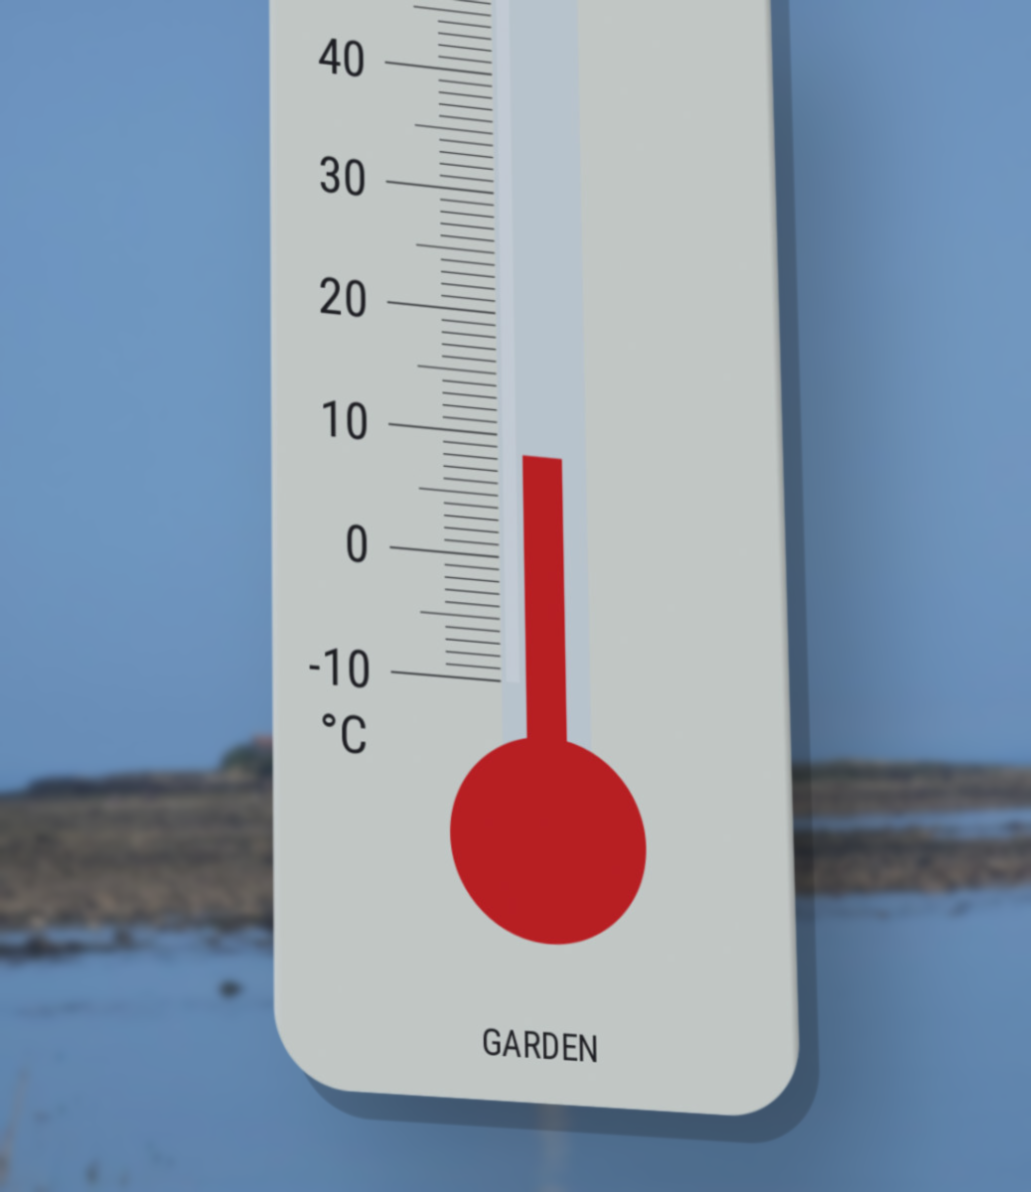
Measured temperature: **8.5** °C
